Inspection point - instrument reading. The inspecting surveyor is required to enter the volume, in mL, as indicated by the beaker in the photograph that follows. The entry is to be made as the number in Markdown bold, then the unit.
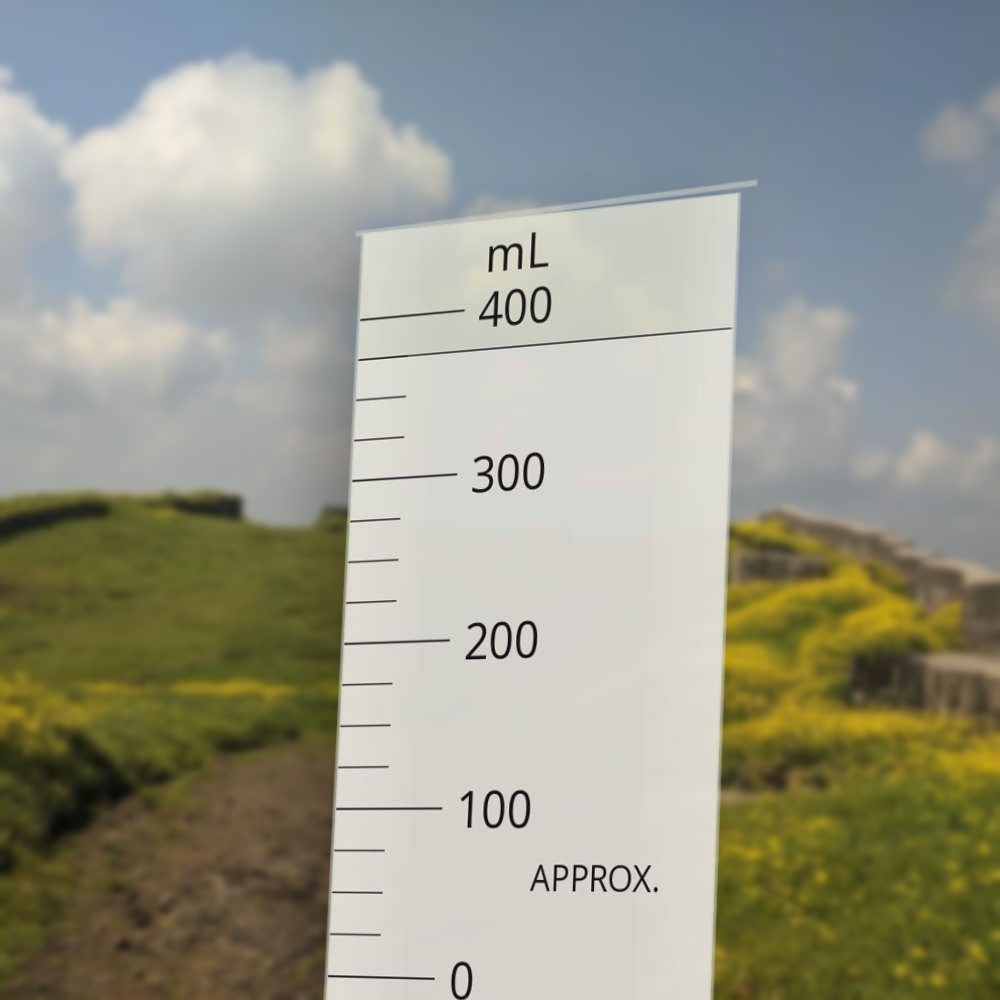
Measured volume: **375** mL
